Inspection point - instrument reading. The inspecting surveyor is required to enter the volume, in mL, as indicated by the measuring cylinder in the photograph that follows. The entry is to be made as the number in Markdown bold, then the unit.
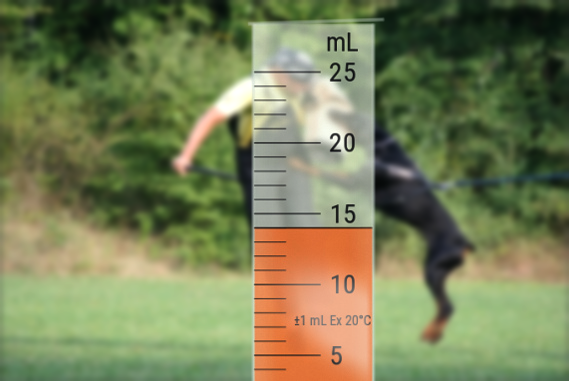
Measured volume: **14** mL
